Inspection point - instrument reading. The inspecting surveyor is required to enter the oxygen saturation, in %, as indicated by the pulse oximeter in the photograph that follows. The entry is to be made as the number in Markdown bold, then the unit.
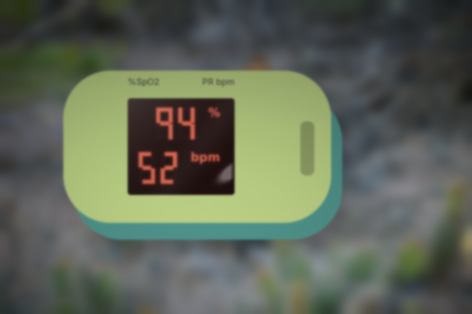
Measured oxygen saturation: **94** %
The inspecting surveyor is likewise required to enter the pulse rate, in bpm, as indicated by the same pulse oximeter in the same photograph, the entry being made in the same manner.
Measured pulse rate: **52** bpm
